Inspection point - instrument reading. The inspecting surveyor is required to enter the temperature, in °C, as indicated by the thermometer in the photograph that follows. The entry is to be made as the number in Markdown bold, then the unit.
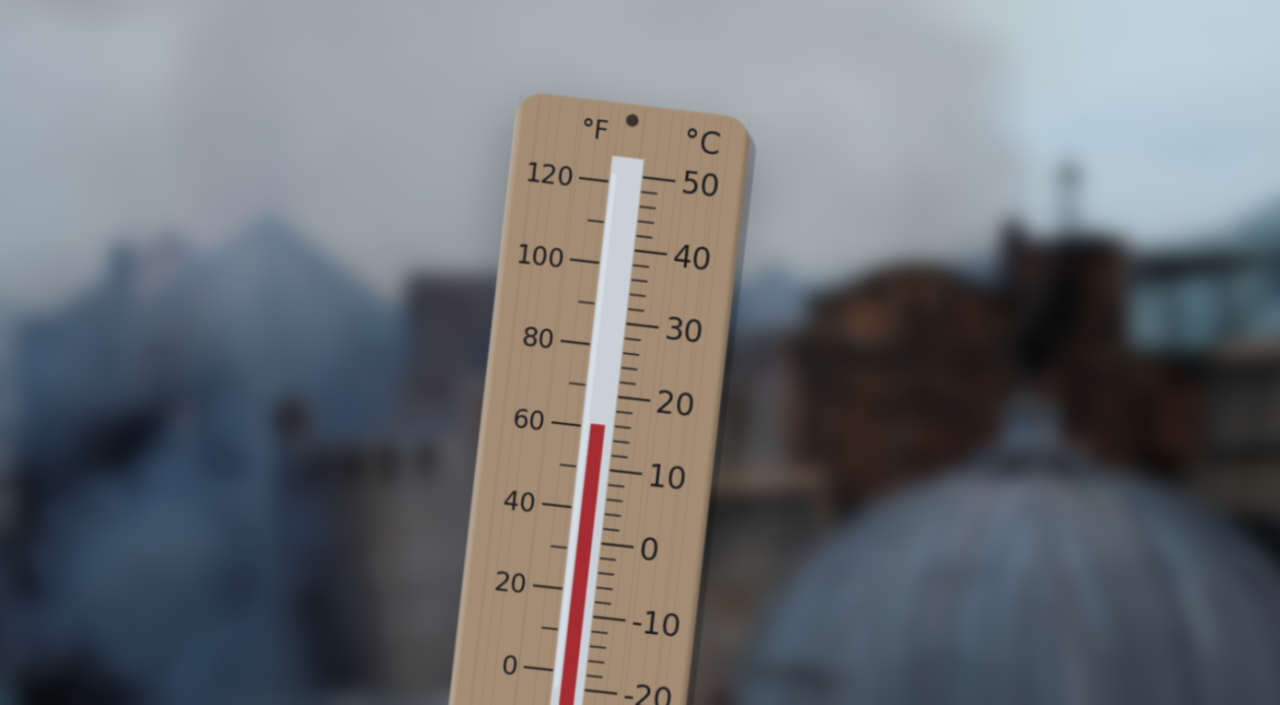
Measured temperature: **16** °C
